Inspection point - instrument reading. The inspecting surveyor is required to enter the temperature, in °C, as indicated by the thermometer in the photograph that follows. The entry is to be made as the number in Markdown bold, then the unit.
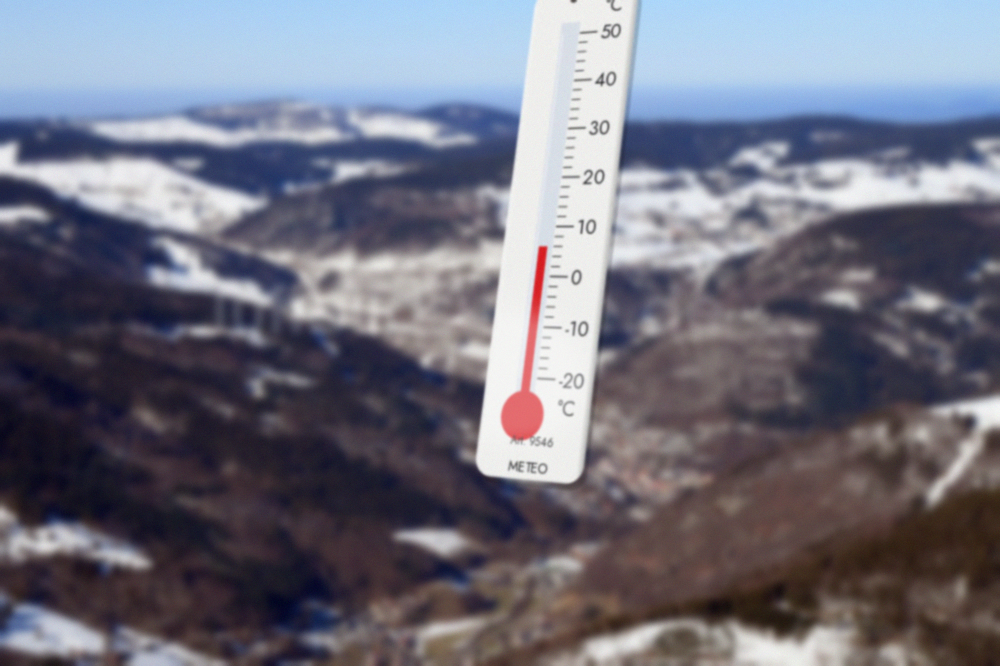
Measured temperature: **6** °C
